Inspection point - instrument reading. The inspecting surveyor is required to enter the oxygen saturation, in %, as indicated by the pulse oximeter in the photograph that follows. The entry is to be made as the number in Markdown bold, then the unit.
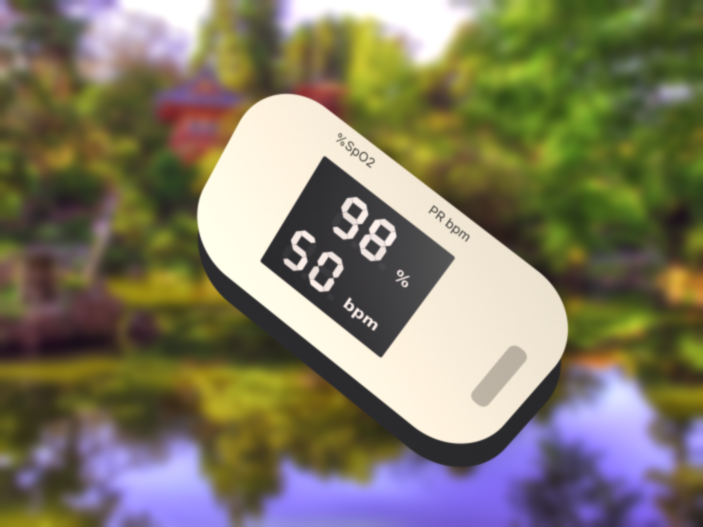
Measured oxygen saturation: **98** %
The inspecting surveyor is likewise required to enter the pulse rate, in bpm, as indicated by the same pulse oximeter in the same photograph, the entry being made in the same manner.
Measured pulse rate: **50** bpm
